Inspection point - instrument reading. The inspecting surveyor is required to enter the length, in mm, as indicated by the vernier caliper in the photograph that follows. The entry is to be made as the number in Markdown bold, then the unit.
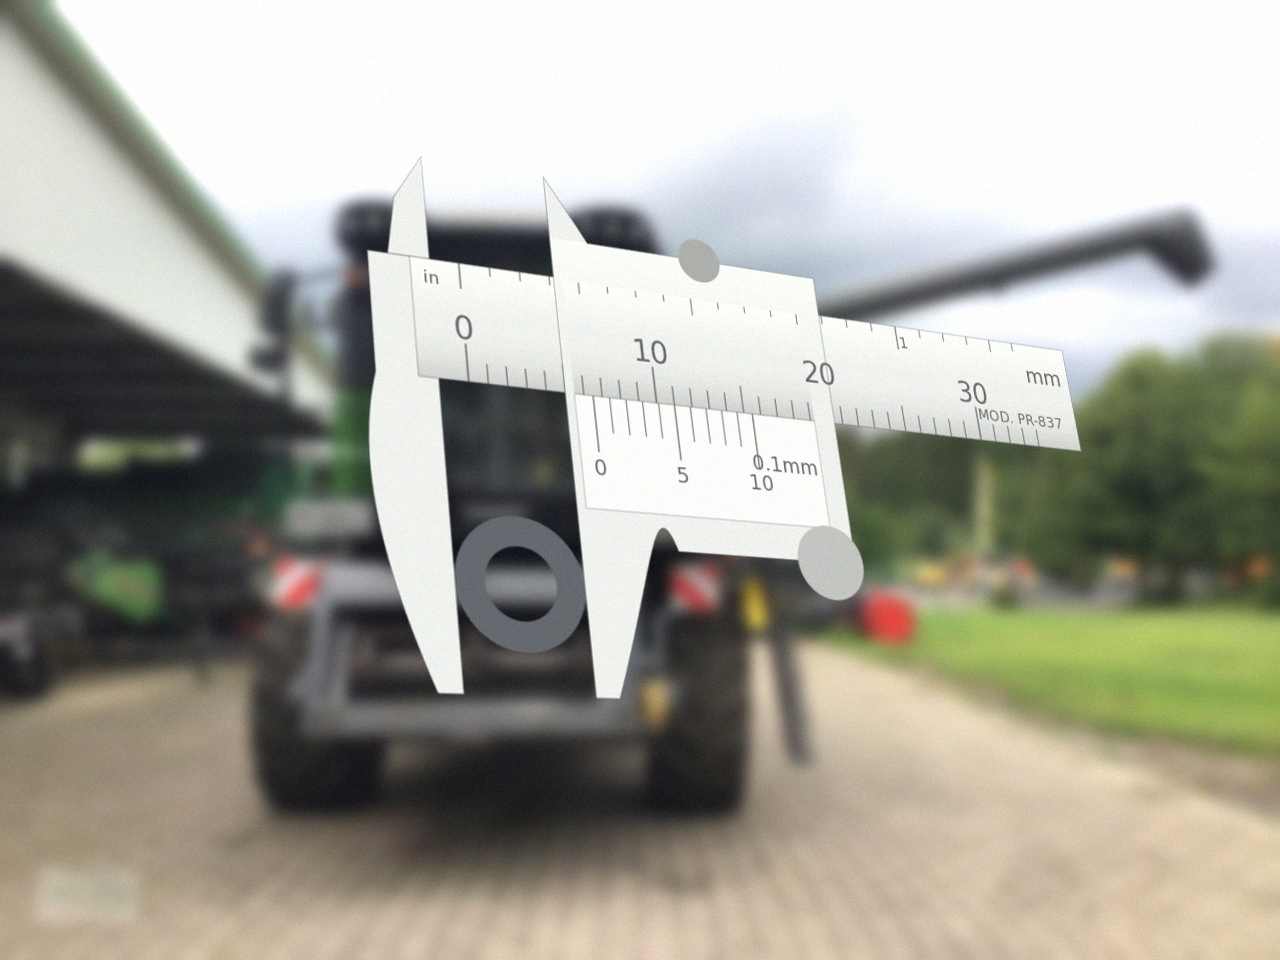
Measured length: **6.5** mm
